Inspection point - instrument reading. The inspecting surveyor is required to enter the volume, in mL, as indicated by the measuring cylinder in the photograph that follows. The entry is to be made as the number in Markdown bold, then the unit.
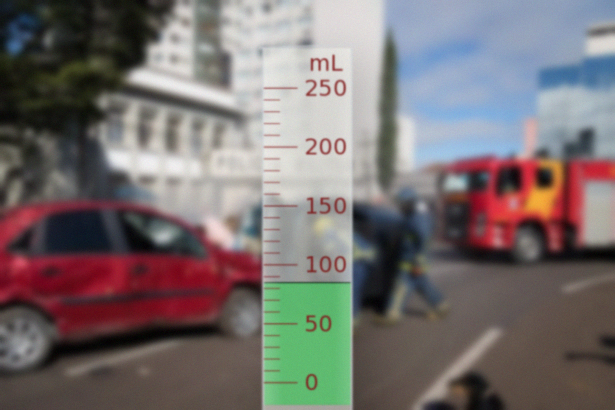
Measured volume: **85** mL
